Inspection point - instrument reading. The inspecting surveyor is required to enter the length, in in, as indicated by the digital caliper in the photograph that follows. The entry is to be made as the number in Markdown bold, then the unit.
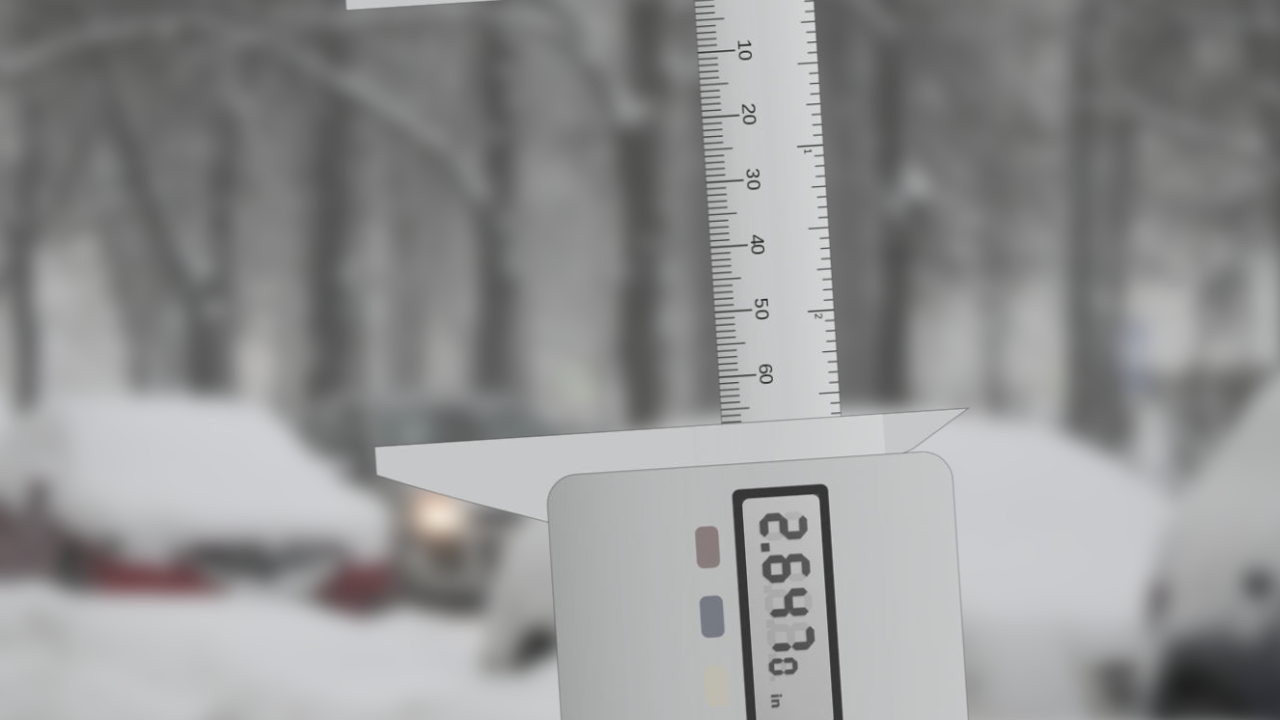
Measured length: **2.6470** in
